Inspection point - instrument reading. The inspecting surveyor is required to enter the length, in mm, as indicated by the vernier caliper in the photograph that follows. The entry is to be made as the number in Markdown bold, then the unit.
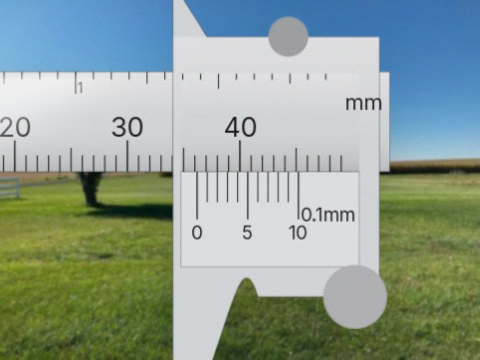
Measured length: **36.2** mm
